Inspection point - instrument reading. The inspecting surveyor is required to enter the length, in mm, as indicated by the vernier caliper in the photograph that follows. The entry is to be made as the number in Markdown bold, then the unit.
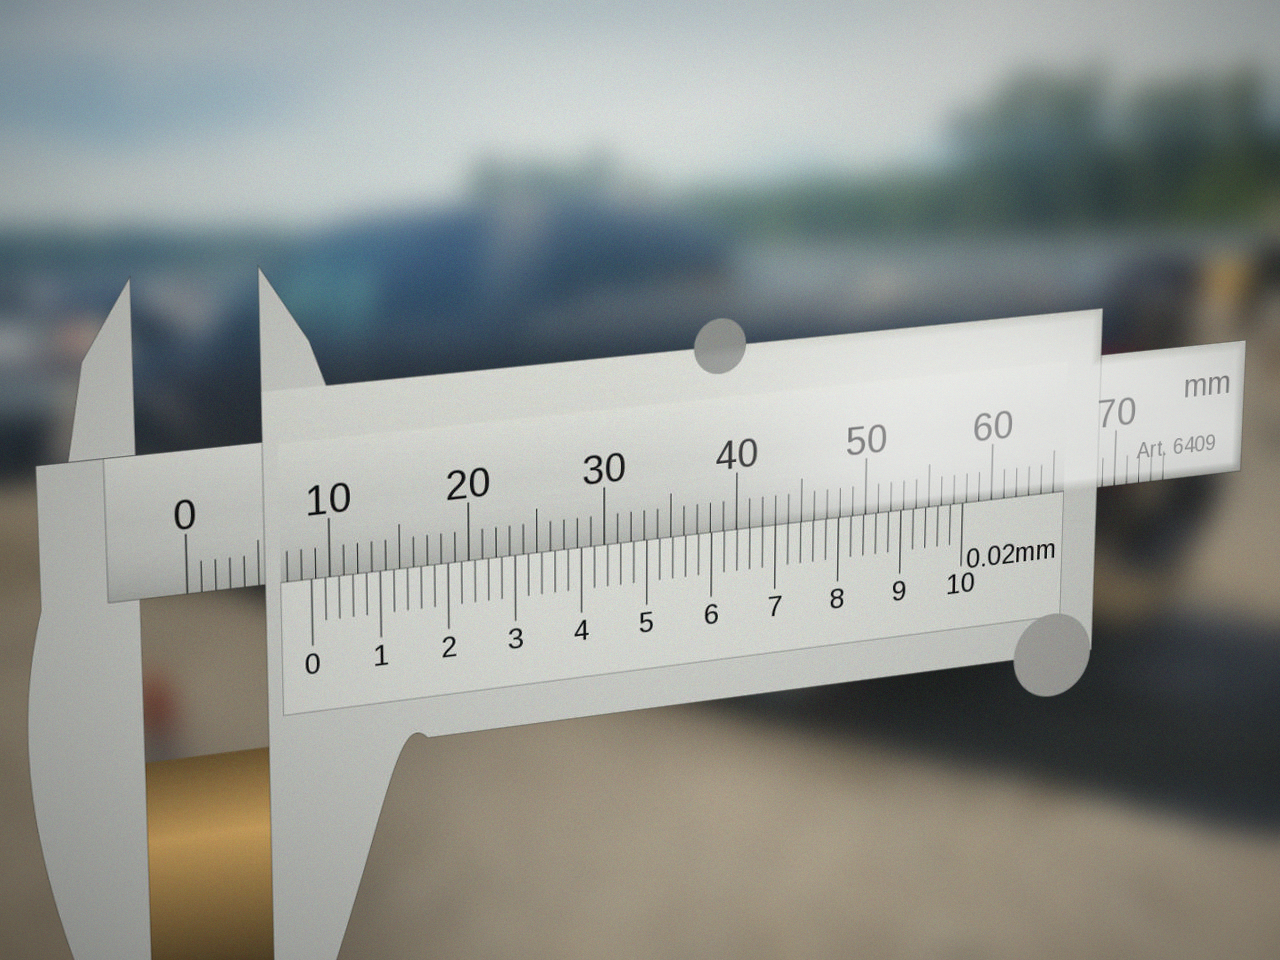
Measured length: **8.7** mm
